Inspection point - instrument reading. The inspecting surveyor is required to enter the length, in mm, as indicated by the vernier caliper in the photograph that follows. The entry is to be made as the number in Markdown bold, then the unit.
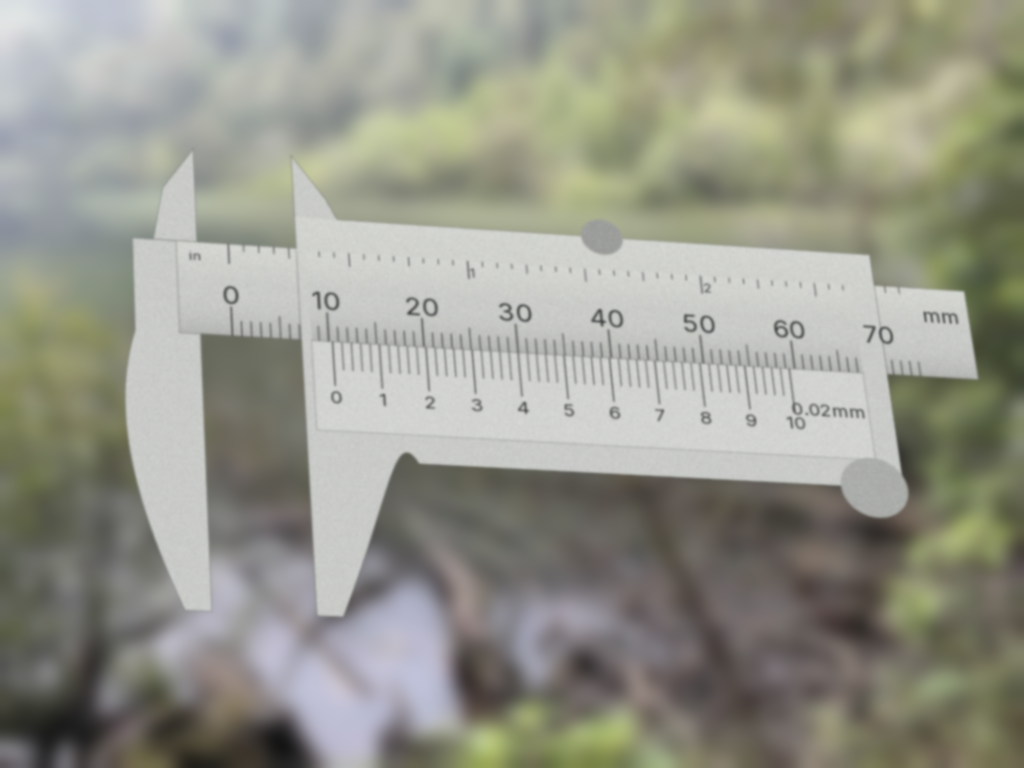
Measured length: **10.4** mm
